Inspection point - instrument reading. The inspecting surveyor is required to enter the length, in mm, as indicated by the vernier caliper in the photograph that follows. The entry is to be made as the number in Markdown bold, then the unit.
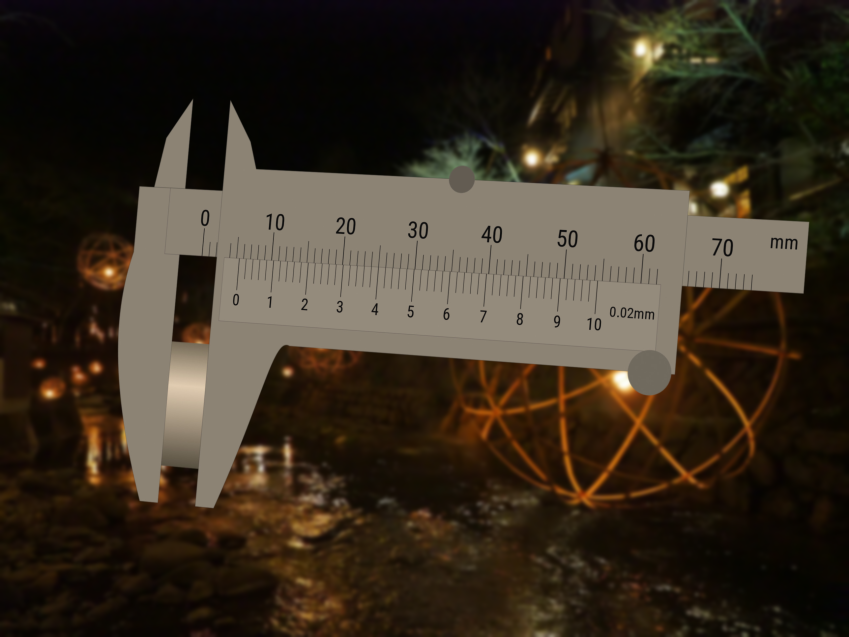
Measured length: **5.4** mm
